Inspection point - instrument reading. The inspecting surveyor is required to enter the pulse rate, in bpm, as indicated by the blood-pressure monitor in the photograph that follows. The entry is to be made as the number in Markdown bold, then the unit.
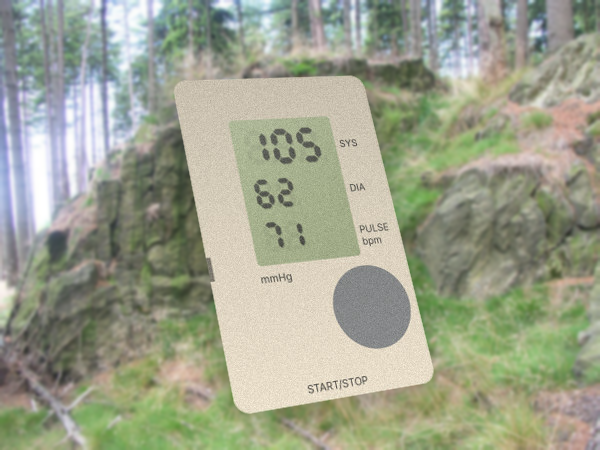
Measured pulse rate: **71** bpm
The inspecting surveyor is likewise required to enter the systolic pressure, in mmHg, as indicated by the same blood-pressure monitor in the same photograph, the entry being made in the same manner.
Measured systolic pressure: **105** mmHg
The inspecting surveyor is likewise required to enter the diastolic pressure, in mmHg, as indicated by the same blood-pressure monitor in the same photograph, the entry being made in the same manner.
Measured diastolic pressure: **62** mmHg
